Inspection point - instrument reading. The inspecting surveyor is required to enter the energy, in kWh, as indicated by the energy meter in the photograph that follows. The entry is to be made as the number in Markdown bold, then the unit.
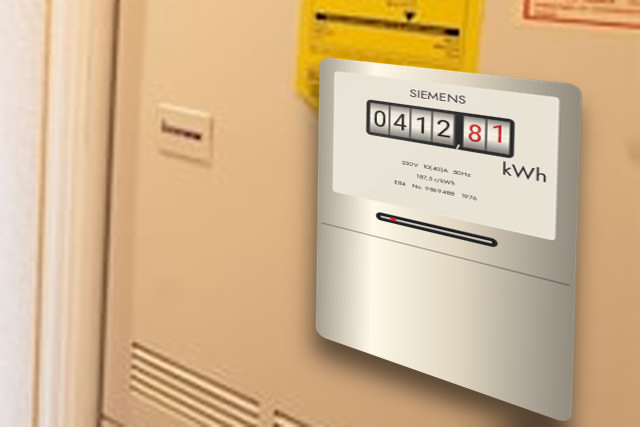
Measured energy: **412.81** kWh
